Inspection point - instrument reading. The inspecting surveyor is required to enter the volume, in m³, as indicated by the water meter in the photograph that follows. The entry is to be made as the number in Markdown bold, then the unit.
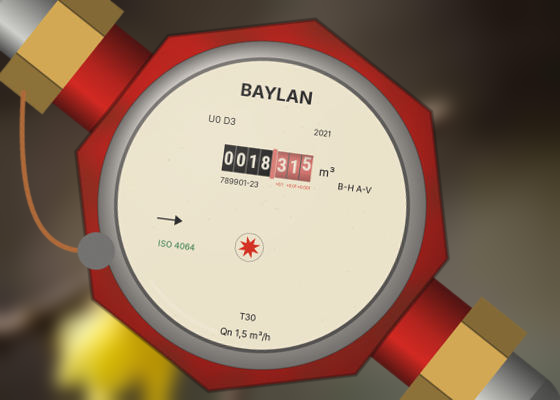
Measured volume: **18.315** m³
